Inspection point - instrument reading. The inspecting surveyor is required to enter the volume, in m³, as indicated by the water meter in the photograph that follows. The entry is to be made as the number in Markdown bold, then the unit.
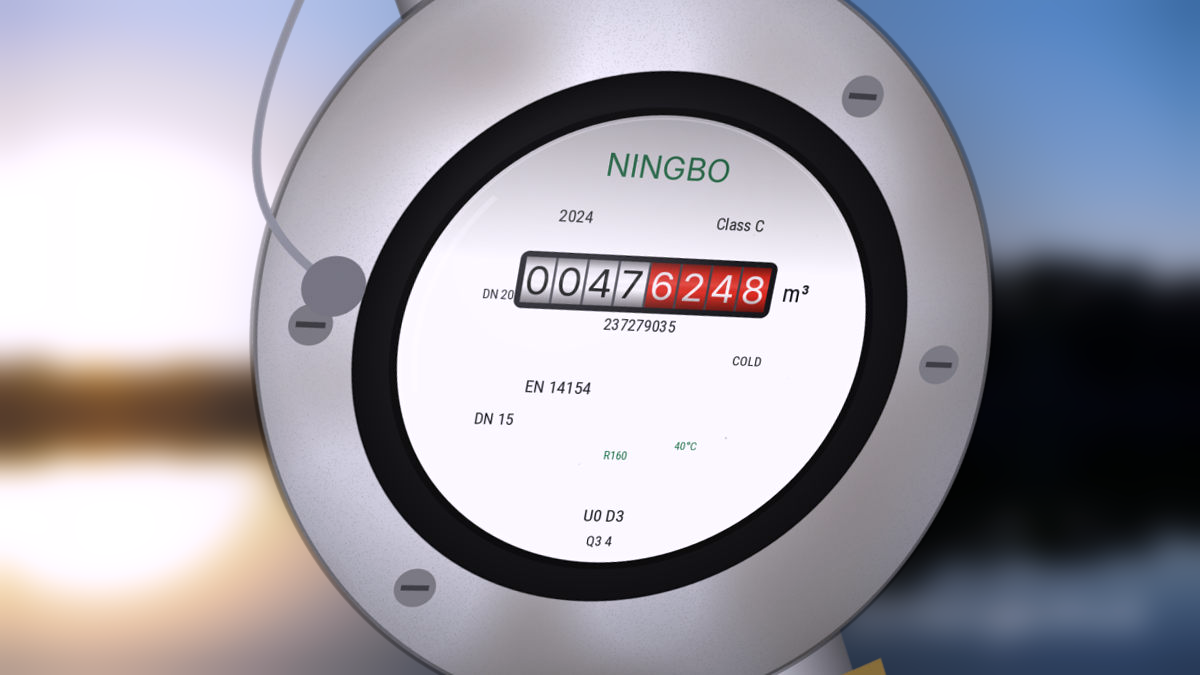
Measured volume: **47.6248** m³
